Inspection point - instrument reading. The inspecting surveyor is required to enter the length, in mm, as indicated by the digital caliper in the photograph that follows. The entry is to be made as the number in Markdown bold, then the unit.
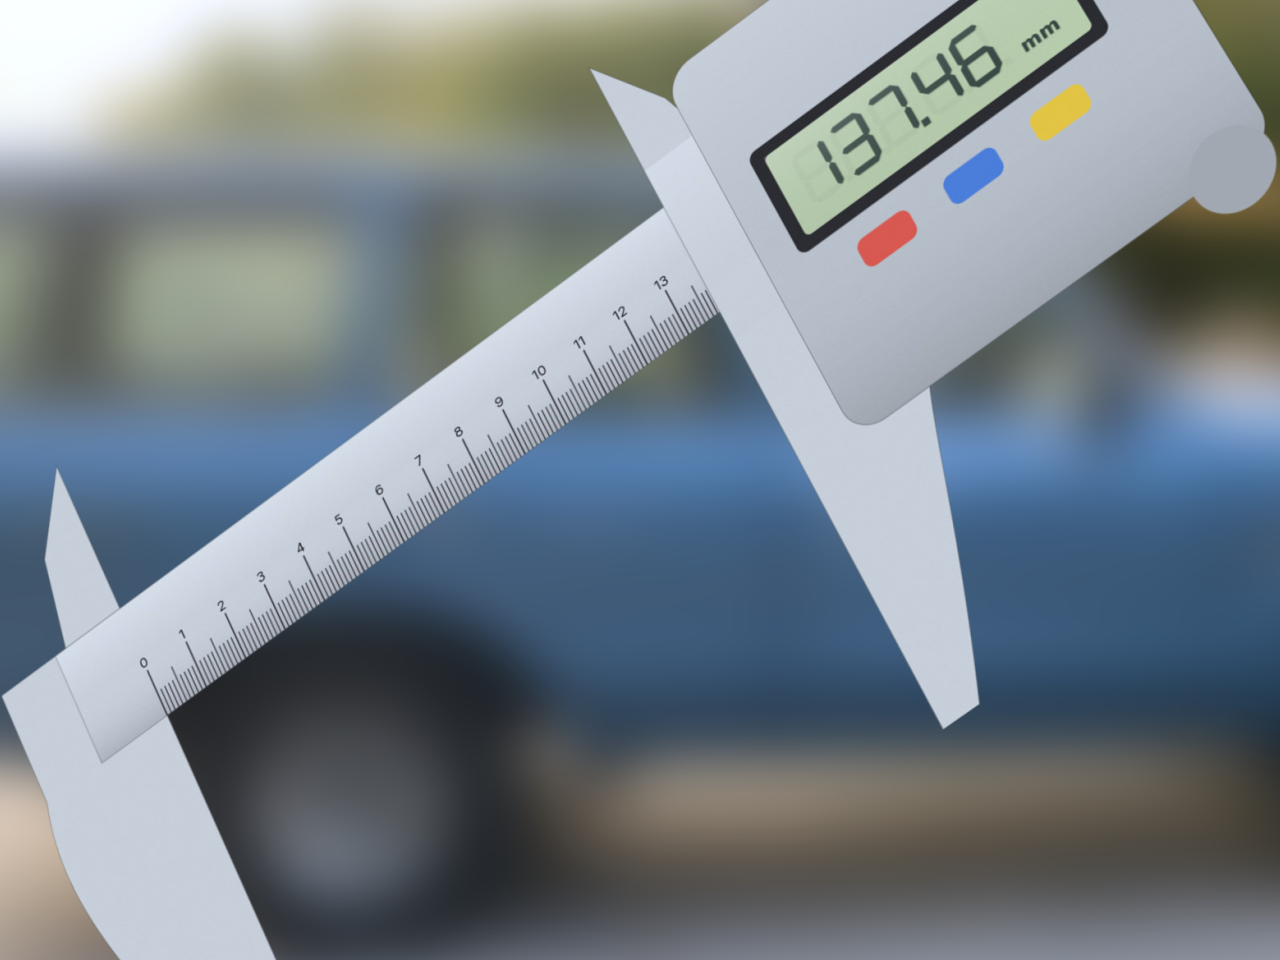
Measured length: **137.46** mm
